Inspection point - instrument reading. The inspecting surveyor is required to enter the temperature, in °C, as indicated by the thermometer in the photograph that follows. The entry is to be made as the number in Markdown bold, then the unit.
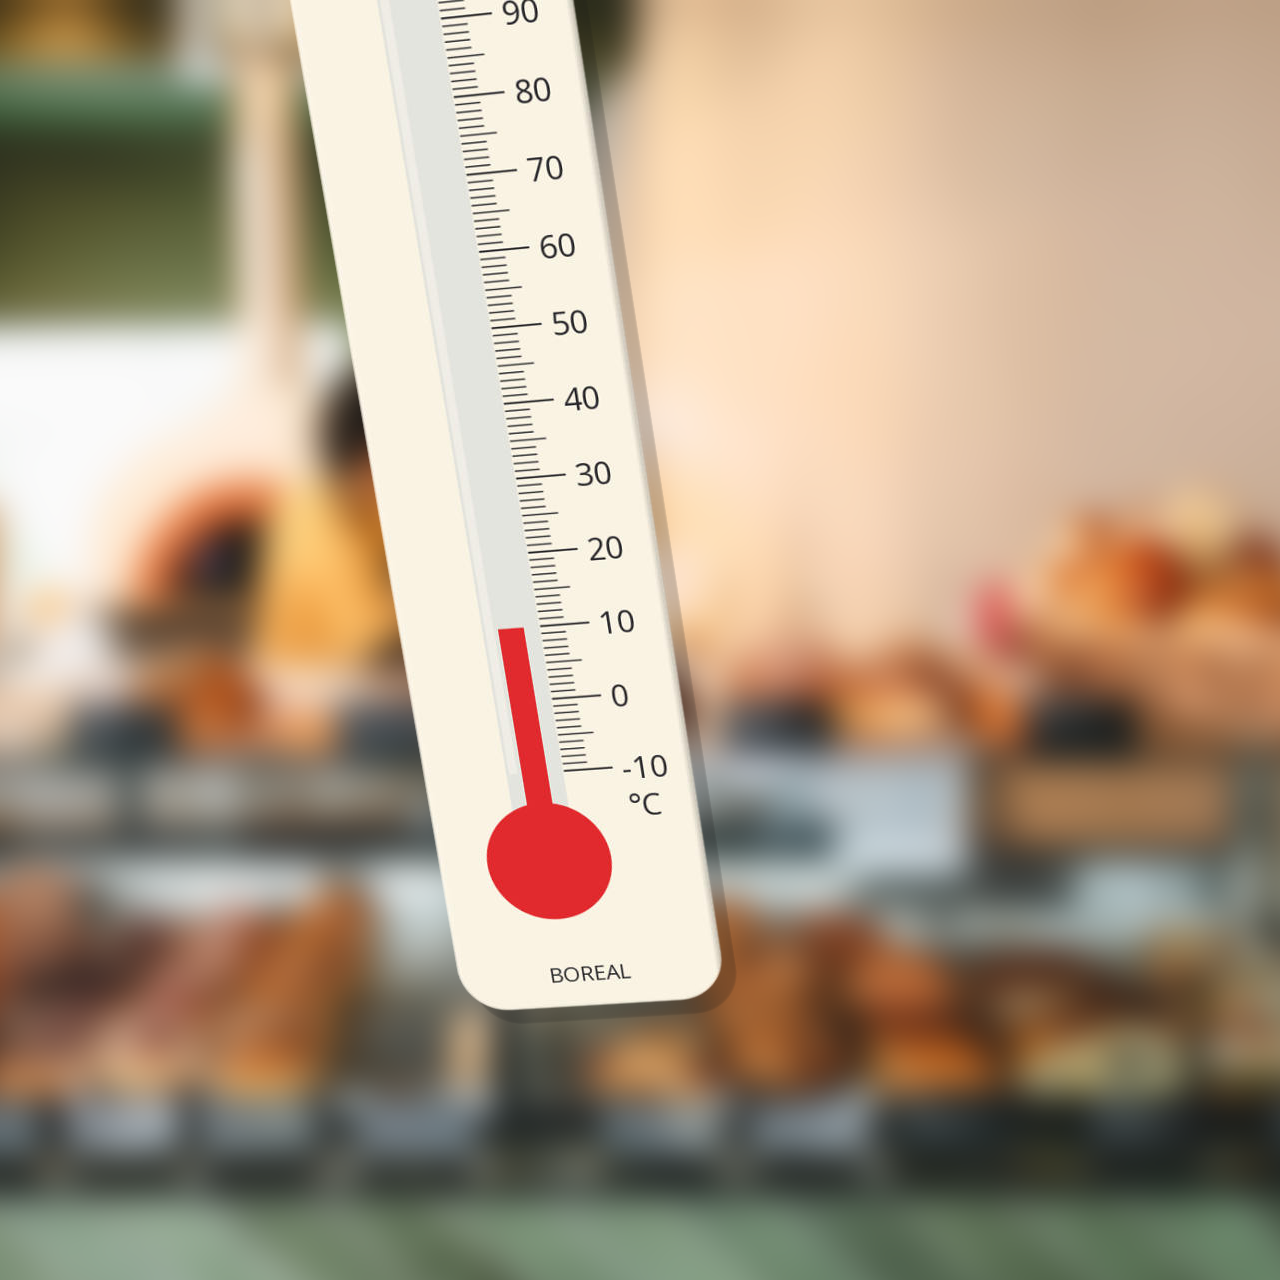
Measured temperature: **10** °C
